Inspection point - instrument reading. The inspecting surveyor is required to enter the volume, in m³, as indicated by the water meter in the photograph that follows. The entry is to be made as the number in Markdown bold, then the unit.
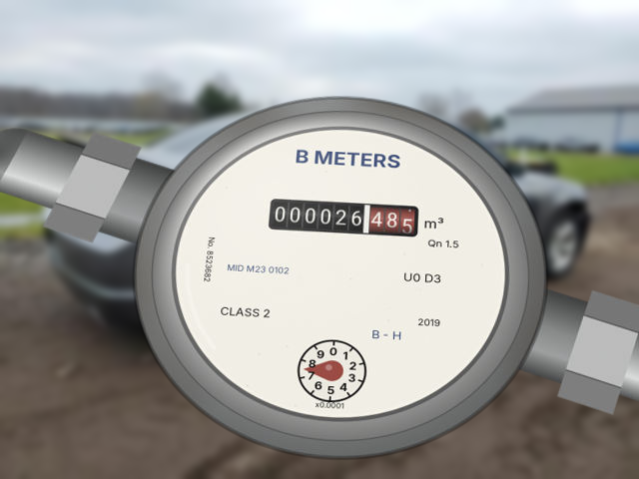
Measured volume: **26.4847** m³
